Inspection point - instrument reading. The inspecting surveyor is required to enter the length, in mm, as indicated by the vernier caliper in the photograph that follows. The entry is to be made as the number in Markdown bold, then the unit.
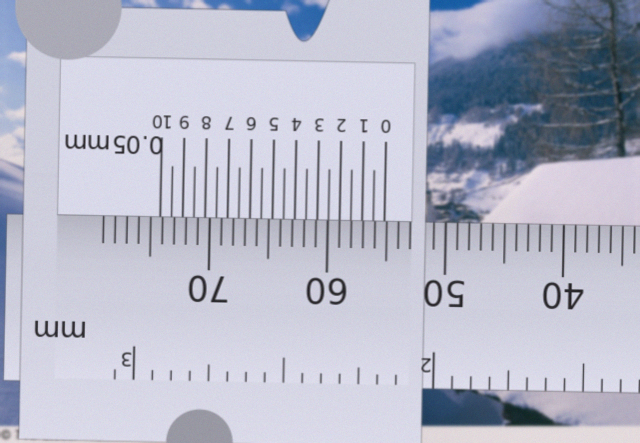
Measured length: **55.2** mm
